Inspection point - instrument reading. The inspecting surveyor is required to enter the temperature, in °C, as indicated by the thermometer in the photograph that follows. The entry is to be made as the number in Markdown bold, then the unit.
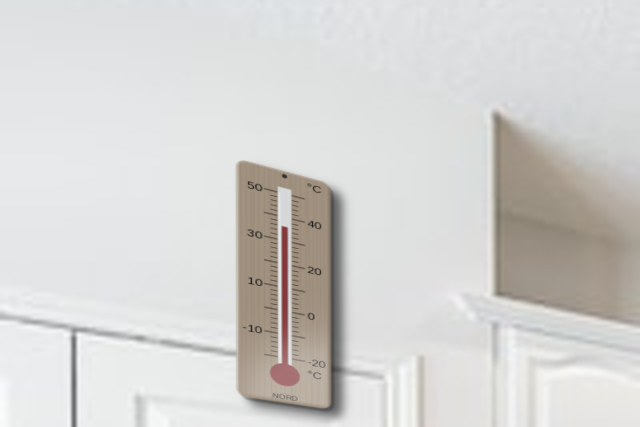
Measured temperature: **36** °C
